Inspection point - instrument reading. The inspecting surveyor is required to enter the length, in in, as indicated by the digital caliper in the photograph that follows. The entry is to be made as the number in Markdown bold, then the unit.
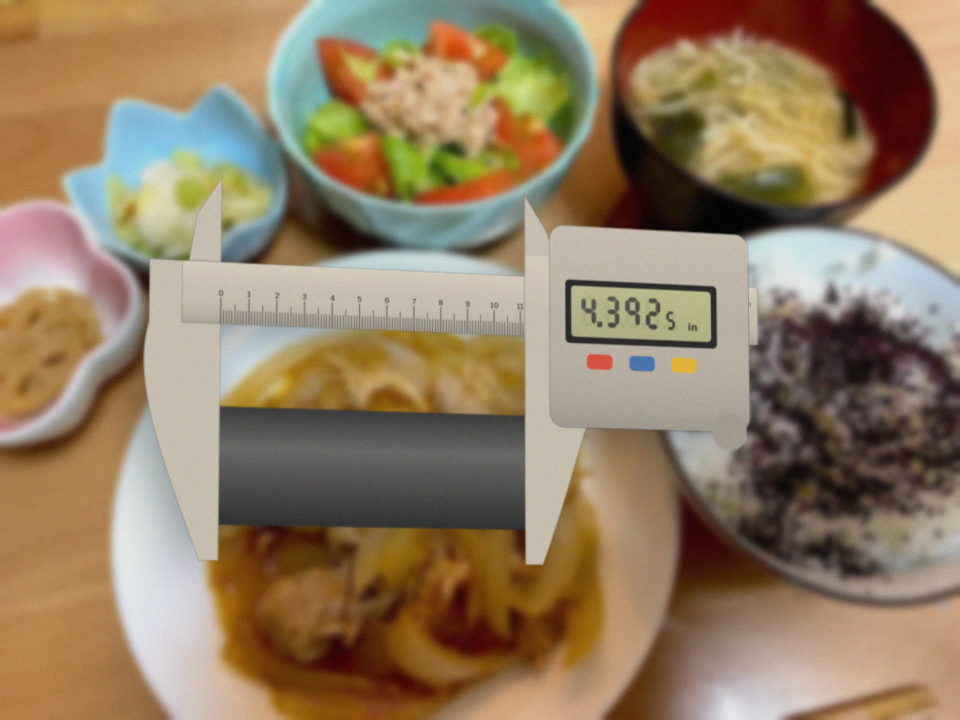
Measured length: **4.3925** in
